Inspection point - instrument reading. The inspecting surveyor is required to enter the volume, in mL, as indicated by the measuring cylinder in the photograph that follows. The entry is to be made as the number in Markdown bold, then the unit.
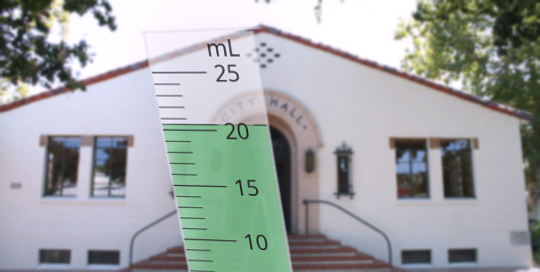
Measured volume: **20.5** mL
